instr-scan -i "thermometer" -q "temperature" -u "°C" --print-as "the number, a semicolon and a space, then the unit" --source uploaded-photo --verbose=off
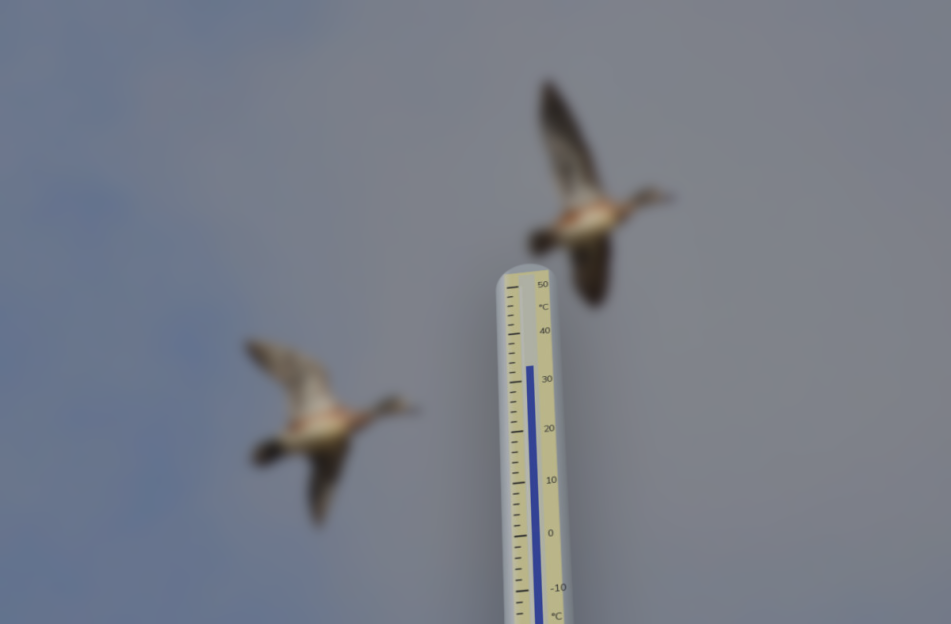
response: 33; °C
